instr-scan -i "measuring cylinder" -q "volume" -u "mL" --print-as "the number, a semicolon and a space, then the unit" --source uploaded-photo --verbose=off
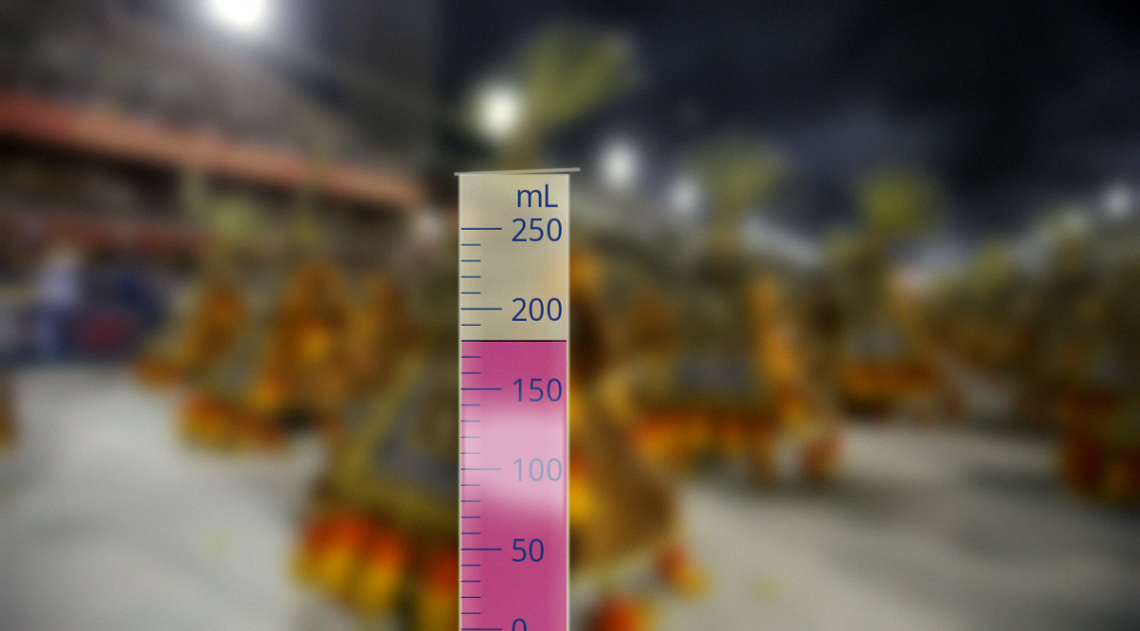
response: 180; mL
